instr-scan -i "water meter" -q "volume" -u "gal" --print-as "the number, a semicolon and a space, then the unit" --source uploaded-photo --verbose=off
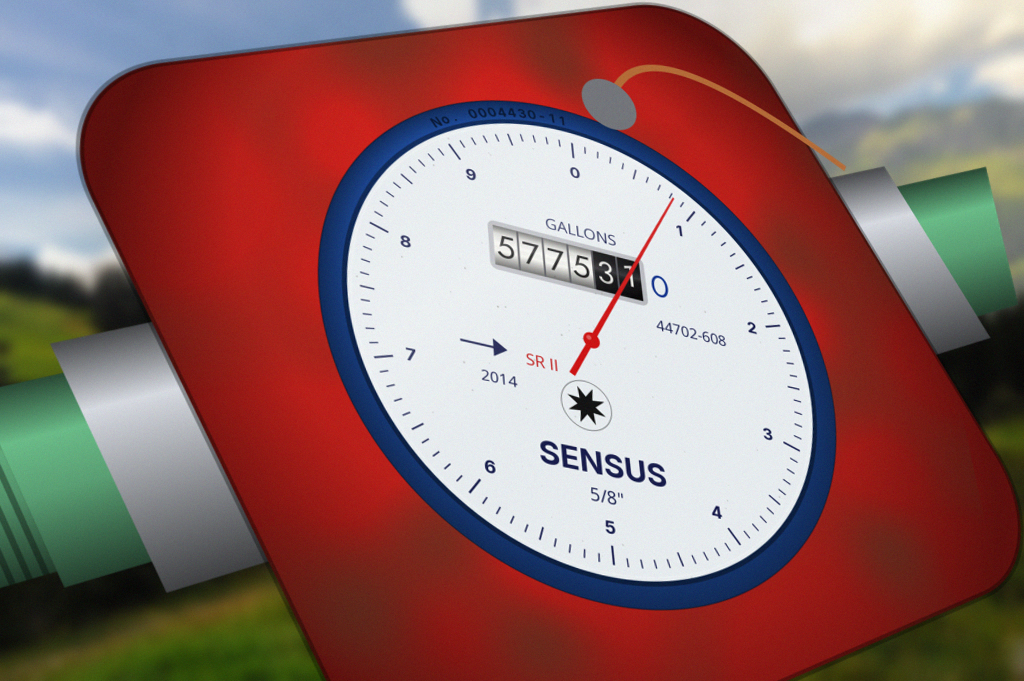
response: 5775310.8; gal
